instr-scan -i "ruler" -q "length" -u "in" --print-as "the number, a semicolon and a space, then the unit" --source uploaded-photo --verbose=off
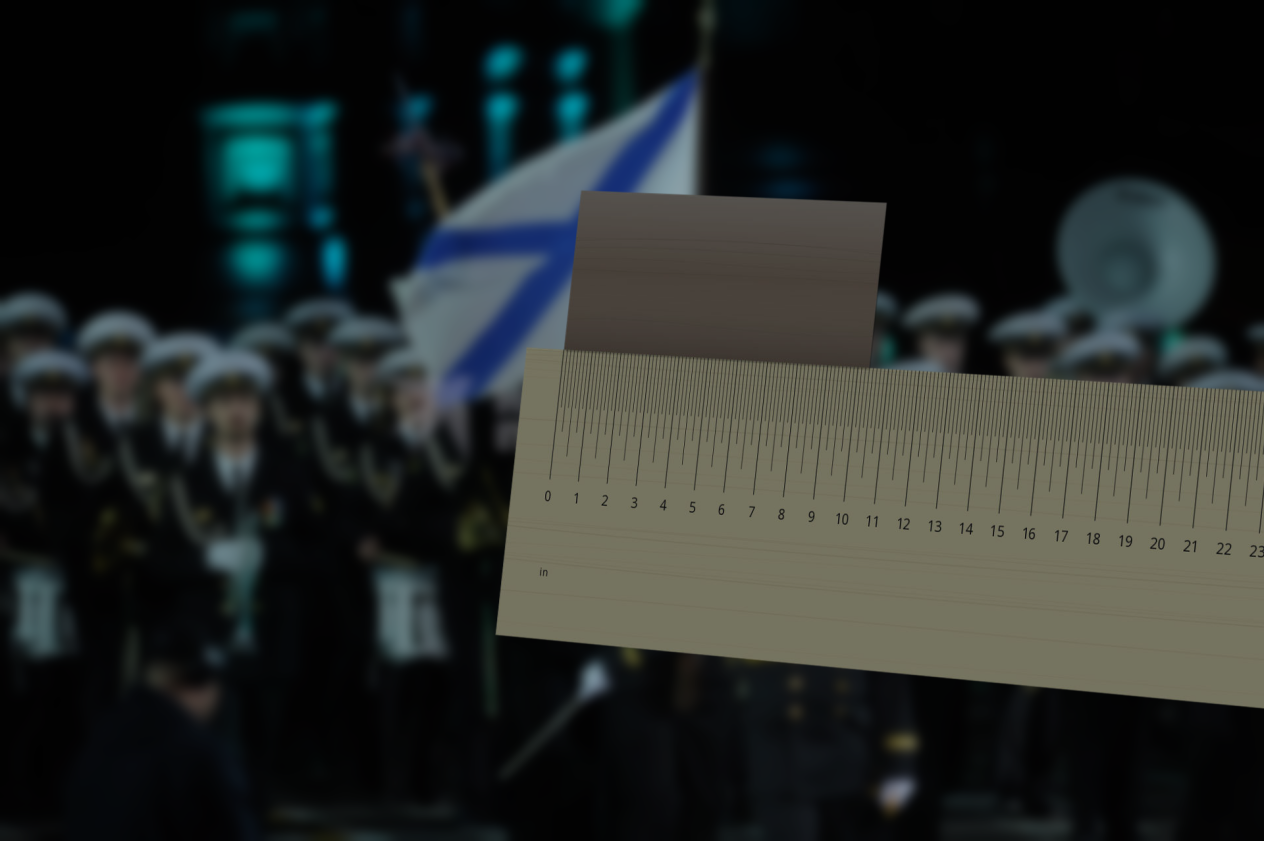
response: 10.375; in
